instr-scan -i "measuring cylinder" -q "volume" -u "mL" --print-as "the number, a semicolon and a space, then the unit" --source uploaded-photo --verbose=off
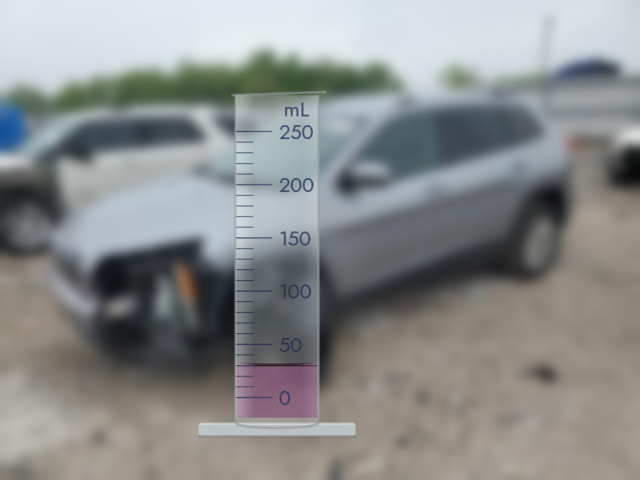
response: 30; mL
